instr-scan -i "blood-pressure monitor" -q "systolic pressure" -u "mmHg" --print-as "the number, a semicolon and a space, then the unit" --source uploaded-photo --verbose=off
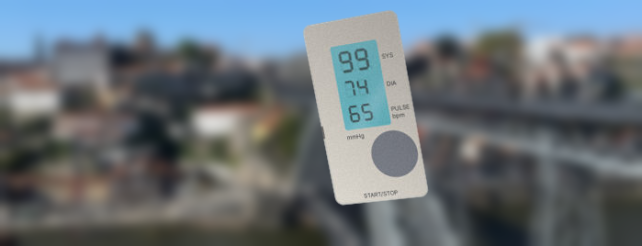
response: 99; mmHg
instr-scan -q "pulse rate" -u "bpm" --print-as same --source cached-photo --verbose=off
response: 65; bpm
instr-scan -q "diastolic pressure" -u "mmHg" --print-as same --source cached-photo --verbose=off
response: 74; mmHg
